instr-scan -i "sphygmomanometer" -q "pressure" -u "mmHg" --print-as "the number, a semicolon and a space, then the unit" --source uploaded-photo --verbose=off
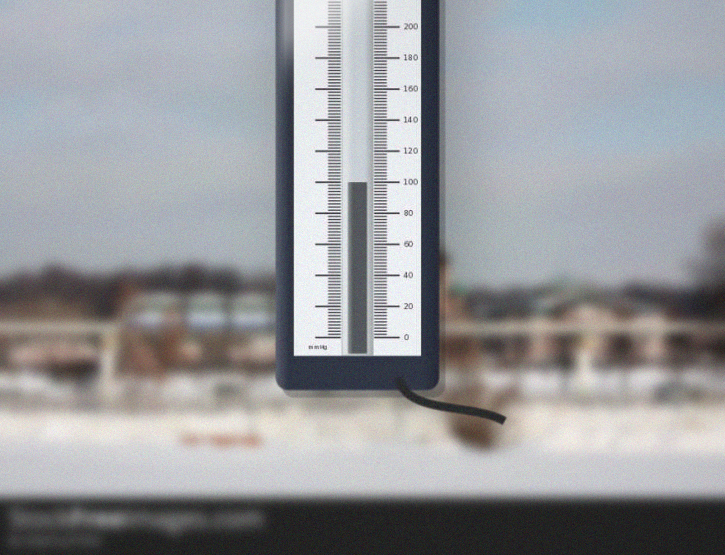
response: 100; mmHg
